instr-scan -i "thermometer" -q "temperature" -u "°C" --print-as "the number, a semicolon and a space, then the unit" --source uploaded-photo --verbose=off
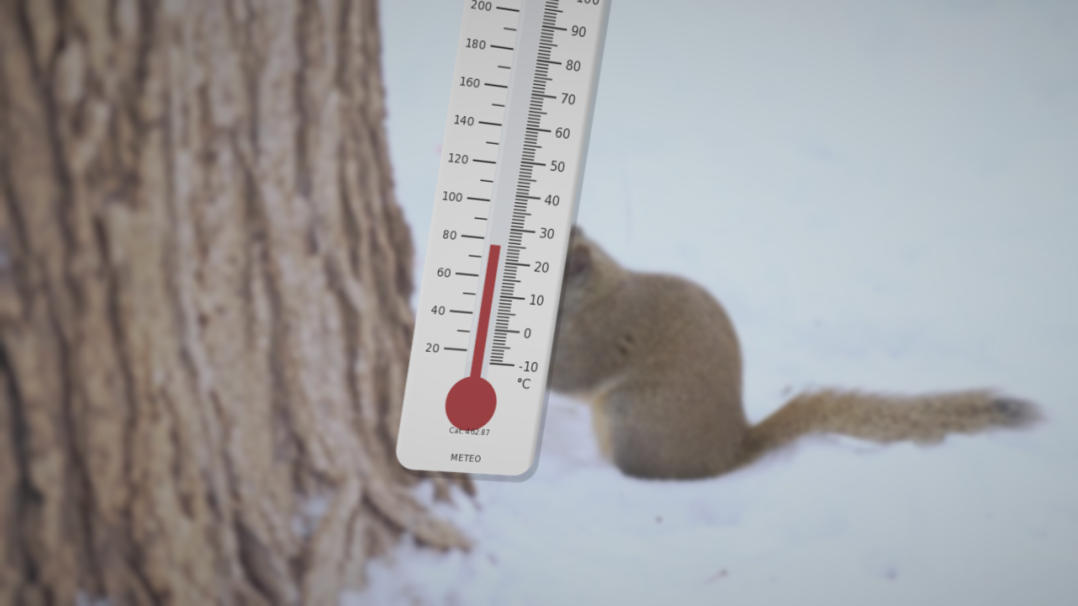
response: 25; °C
